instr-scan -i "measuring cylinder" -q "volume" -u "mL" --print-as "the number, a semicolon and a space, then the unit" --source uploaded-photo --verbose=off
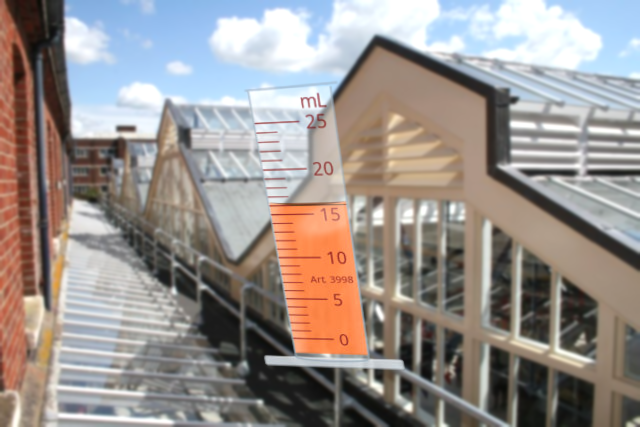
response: 16; mL
